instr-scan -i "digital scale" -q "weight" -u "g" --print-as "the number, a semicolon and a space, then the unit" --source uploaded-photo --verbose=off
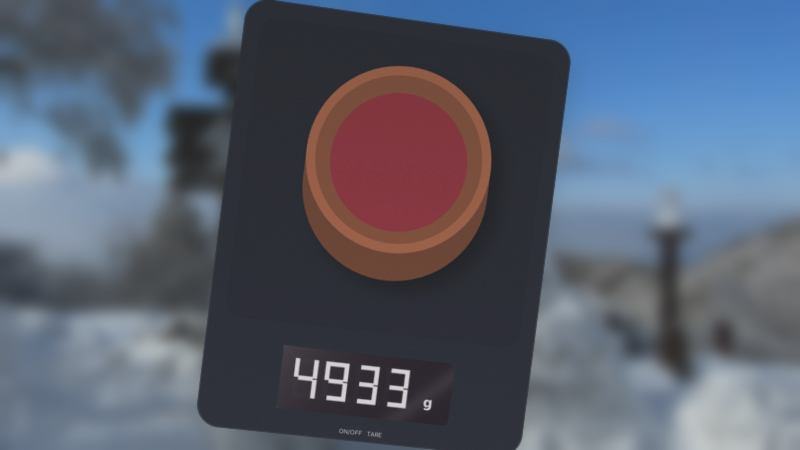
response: 4933; g
